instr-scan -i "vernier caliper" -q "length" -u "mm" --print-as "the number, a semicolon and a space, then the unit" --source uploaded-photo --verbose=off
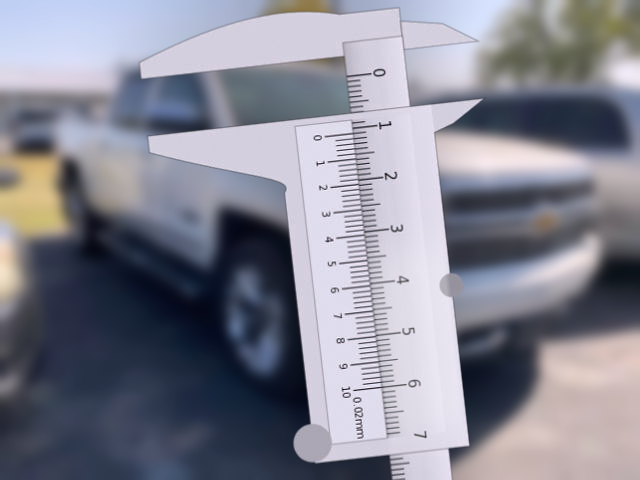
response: 11.0; mm
